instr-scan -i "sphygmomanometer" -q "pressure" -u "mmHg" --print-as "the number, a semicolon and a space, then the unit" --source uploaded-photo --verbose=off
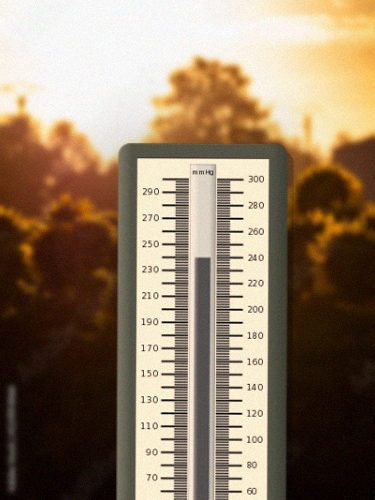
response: 240; mmHg
